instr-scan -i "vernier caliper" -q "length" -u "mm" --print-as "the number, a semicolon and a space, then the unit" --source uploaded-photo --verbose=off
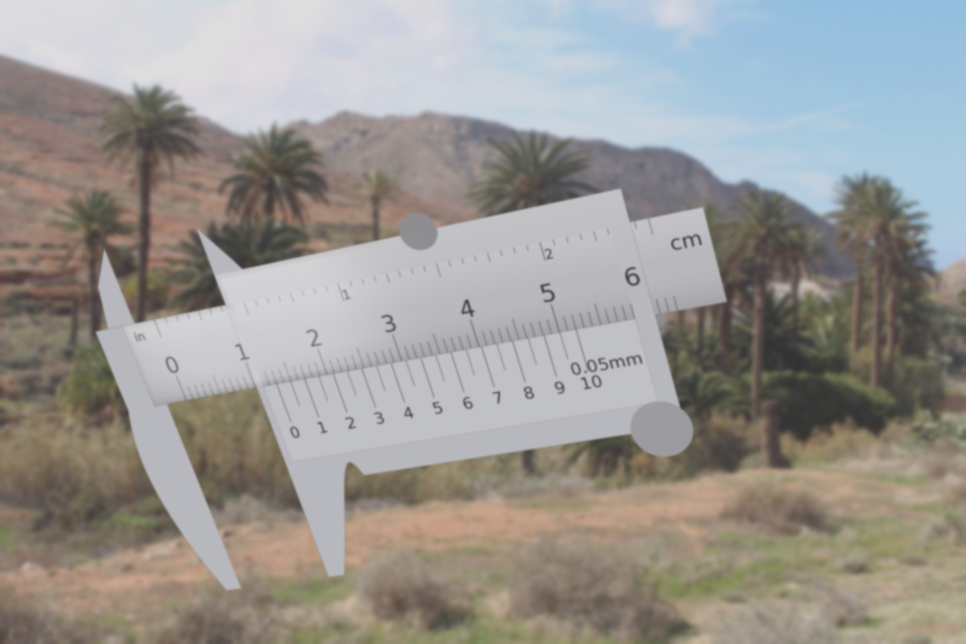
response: 13.0; mm
